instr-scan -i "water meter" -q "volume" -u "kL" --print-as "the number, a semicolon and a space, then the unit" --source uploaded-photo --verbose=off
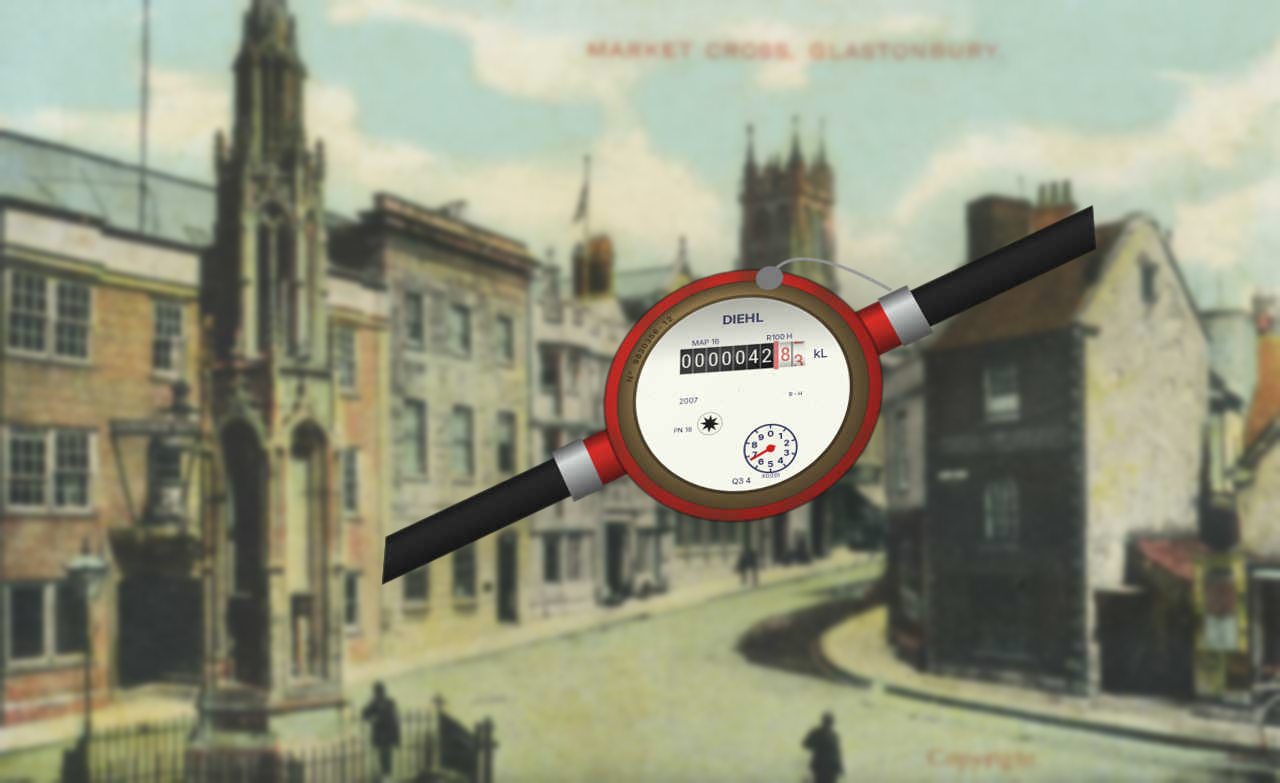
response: 42.826; kL
